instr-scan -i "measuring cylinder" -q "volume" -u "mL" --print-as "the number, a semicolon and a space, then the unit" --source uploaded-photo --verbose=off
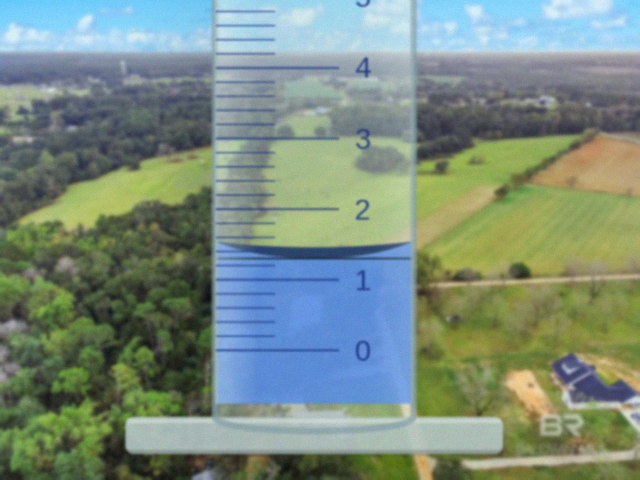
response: 1.3; mL
